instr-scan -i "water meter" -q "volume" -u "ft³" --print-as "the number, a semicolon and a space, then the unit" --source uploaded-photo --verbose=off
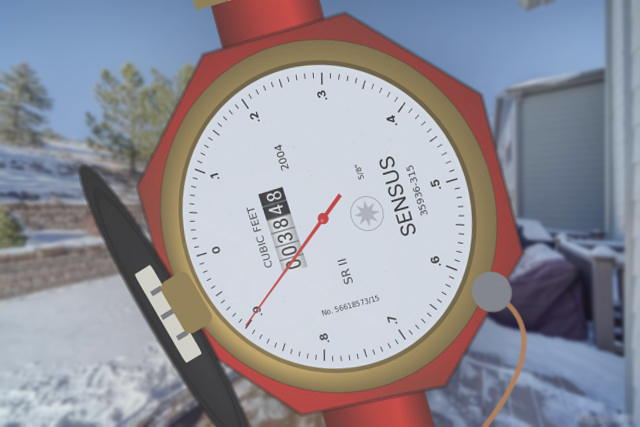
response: 3847.90; ft³
